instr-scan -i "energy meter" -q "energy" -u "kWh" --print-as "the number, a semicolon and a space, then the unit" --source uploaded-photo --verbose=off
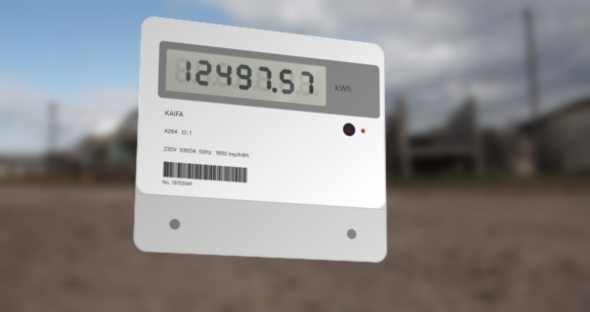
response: 12497.57; kWh
